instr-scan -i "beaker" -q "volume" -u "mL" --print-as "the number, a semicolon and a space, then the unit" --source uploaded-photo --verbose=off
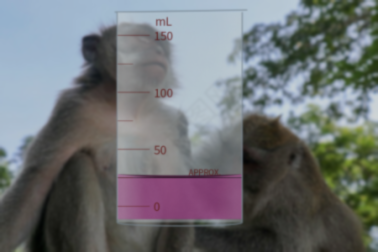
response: 25; mL
